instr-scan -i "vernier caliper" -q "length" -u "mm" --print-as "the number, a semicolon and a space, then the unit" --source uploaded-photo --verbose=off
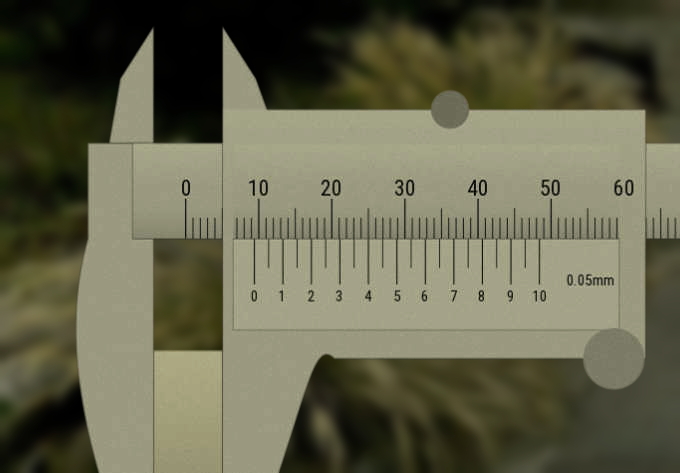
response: 9.4; mm
